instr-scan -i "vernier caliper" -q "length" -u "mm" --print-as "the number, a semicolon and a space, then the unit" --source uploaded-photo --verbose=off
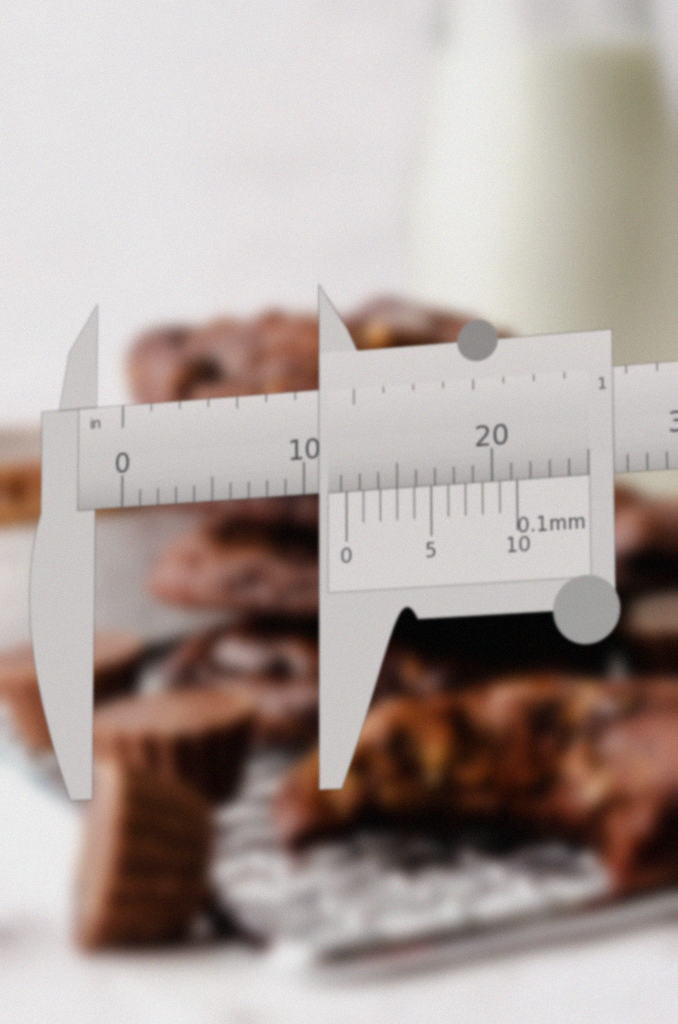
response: 12.3; mm
